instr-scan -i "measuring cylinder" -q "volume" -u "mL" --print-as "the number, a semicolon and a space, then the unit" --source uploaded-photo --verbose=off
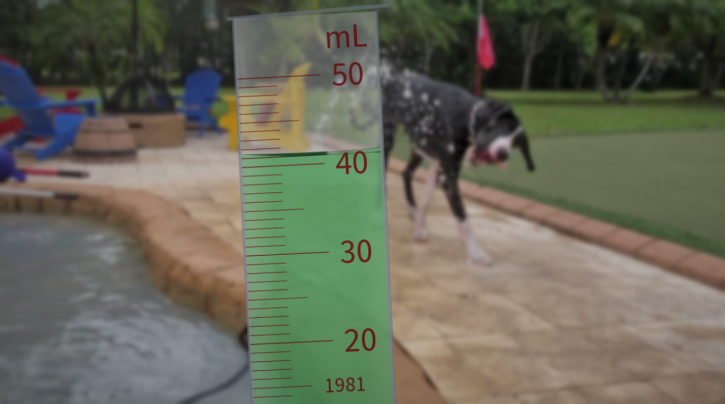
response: 41; mL
